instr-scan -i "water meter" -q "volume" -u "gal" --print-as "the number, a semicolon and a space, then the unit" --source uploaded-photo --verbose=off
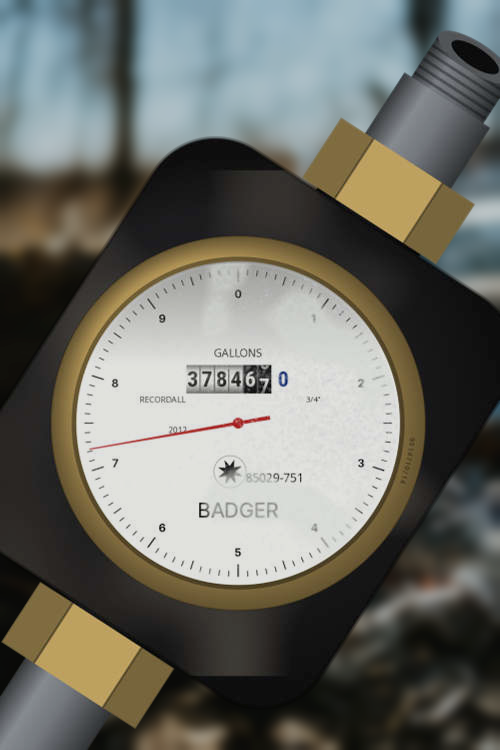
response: 3784667.2; gal
